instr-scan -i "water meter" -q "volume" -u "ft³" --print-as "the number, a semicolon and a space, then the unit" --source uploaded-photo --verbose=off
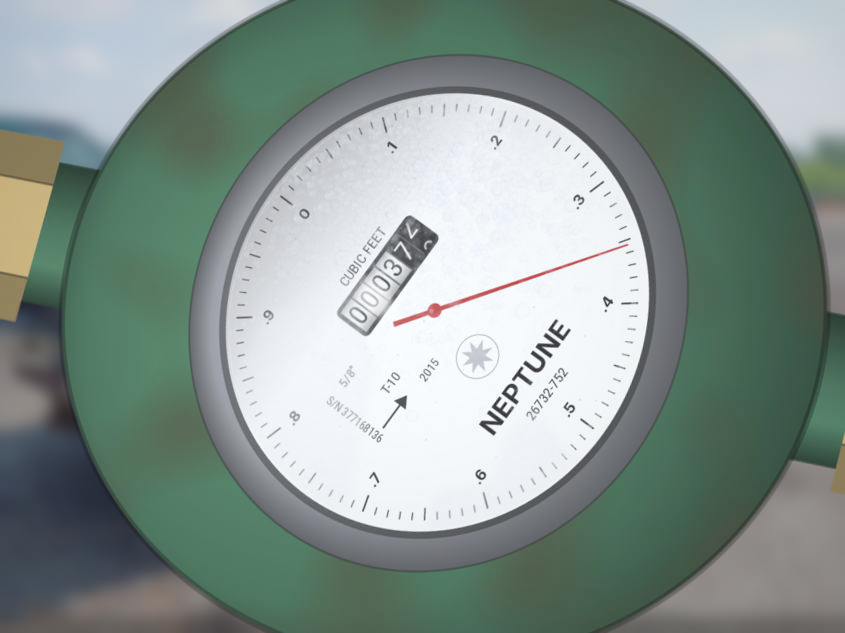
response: 372.35; ft³
